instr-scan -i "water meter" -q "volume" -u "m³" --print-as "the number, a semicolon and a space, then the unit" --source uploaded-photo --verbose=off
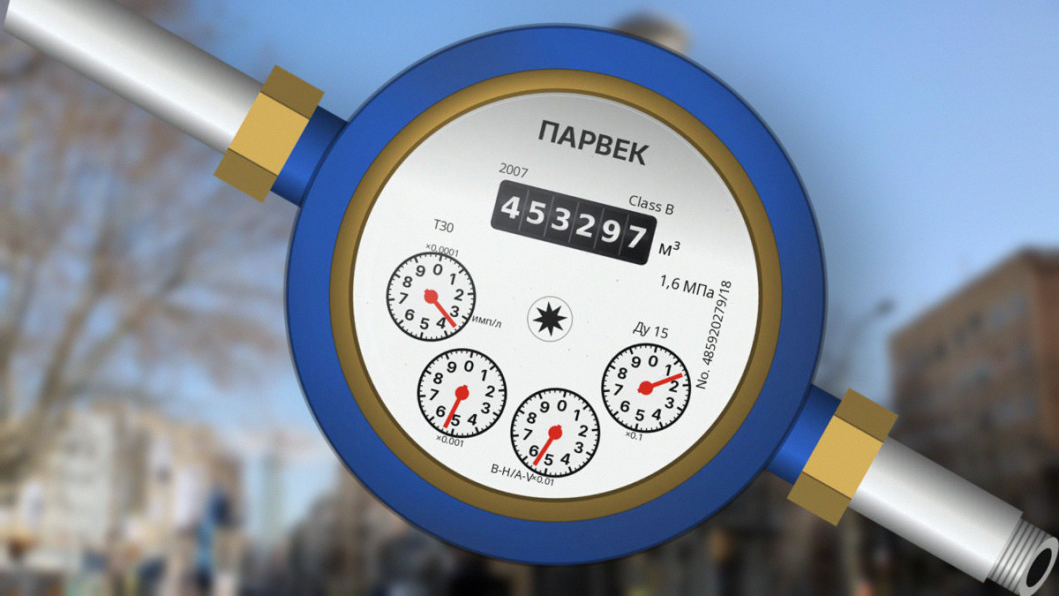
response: 453297.1553; m³
